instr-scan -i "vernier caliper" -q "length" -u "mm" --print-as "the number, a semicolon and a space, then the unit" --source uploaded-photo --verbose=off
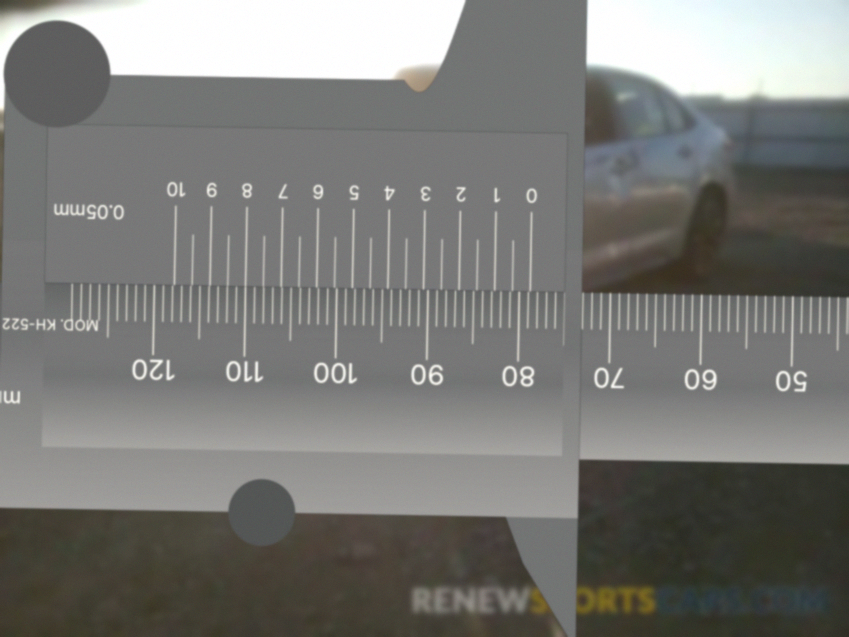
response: 78.8; mm
